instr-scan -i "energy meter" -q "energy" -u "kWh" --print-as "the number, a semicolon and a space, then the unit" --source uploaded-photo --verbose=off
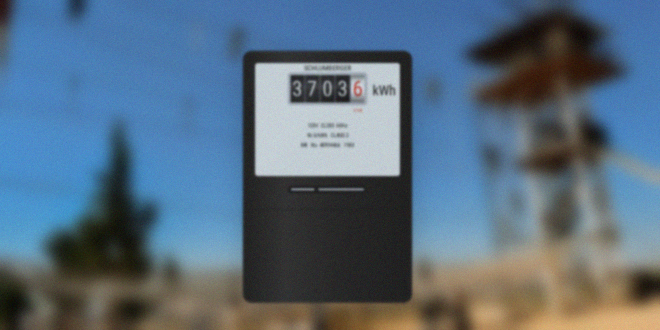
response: 3703.6; kWh
